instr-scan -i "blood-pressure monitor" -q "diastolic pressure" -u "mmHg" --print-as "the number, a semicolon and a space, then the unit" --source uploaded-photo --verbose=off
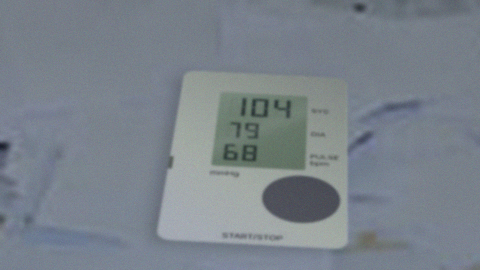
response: 79; mmHg
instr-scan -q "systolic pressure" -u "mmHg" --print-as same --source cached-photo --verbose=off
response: 104; mmHg
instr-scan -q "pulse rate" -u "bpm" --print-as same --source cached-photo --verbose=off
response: 68; bpm
